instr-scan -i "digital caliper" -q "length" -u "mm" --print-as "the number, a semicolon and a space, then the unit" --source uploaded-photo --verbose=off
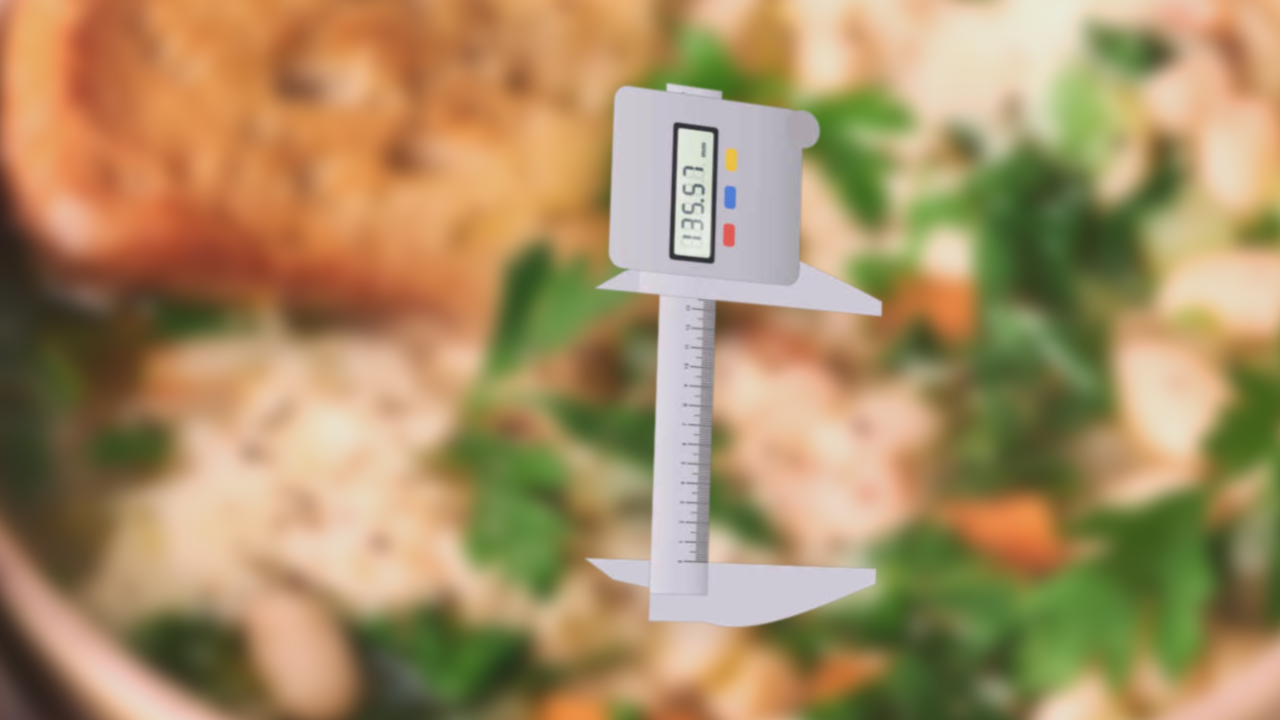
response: 135.57; mm
